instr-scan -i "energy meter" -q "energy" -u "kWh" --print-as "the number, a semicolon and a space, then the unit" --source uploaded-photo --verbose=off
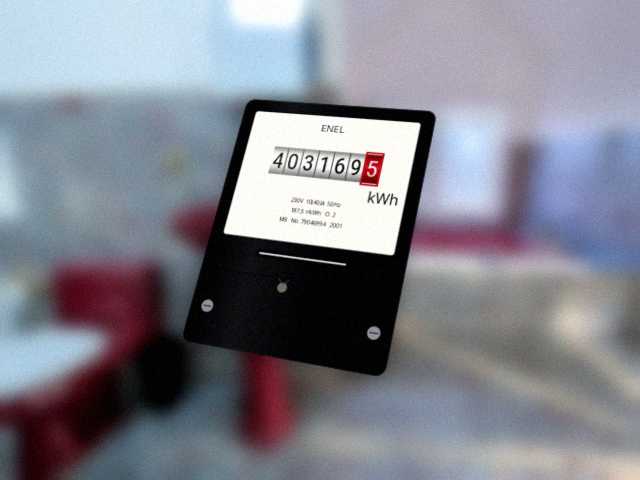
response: 403169.5; kWh
